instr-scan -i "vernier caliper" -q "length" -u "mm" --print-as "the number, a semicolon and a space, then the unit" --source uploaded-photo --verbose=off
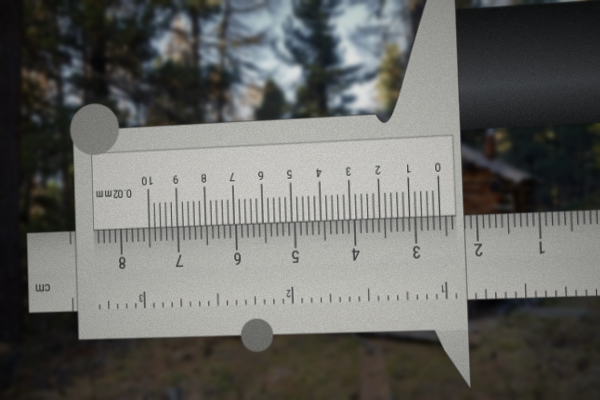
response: 26.0; mm
